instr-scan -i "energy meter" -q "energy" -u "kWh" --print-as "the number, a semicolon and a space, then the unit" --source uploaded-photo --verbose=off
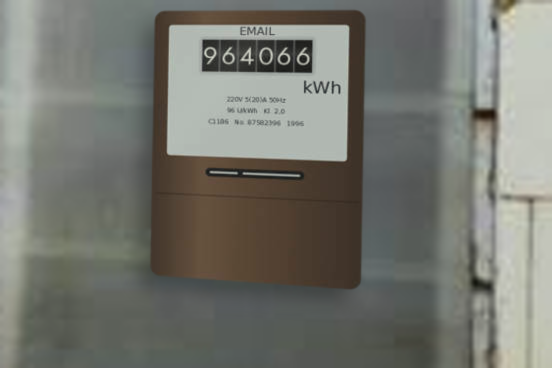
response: 964066; kWh
